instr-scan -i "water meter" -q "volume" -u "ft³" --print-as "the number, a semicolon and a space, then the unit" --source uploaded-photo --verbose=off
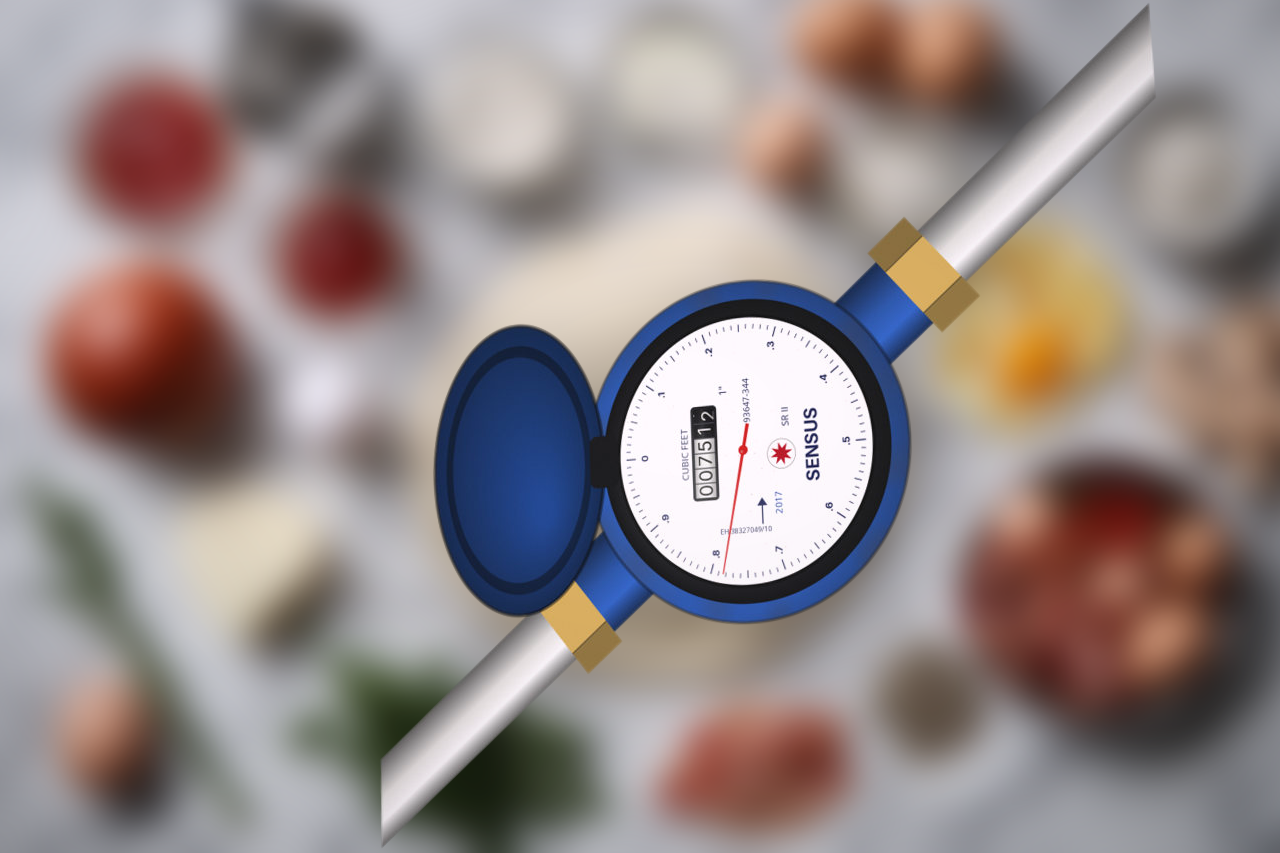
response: 7511.78; ft³
